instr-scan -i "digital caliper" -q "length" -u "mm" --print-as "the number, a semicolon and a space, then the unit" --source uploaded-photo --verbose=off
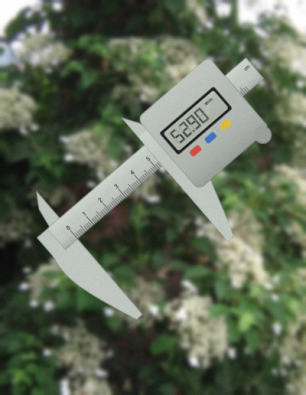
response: 52.90; mm
